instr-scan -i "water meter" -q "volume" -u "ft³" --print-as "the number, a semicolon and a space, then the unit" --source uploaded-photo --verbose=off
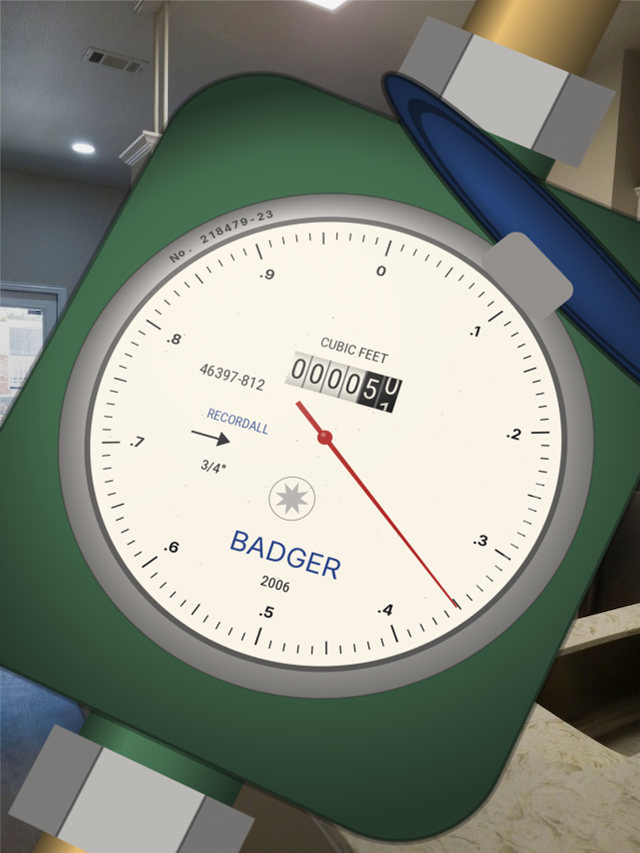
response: 50.35; ft³
